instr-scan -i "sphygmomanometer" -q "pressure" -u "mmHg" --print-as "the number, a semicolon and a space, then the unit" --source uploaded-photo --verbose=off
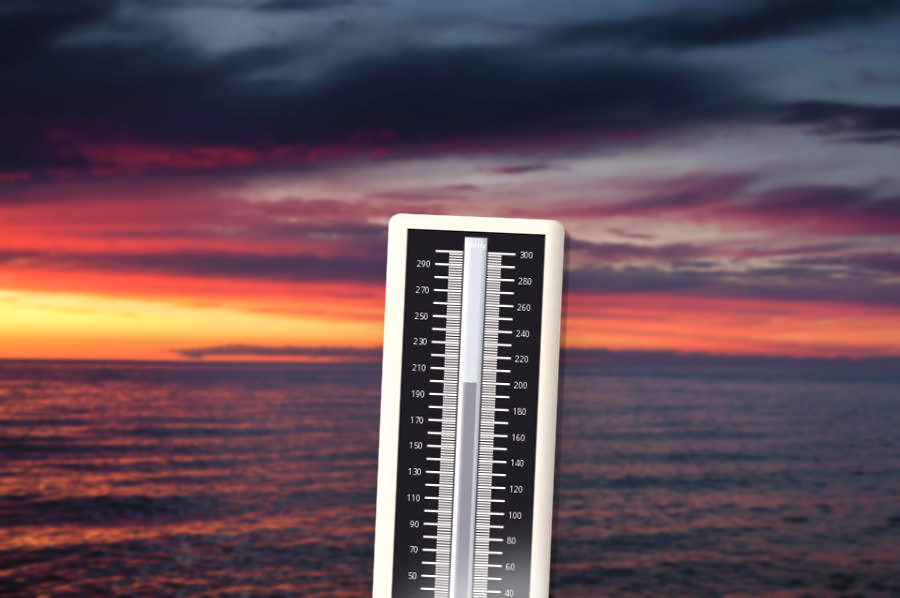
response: 200; mmHg
